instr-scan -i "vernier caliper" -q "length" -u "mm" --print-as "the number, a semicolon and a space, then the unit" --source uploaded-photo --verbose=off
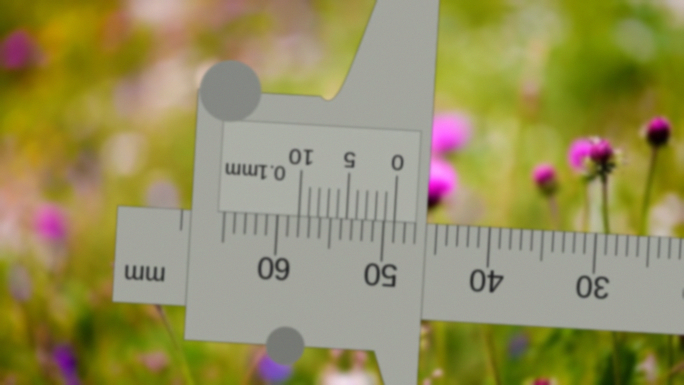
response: 49.0; mm
